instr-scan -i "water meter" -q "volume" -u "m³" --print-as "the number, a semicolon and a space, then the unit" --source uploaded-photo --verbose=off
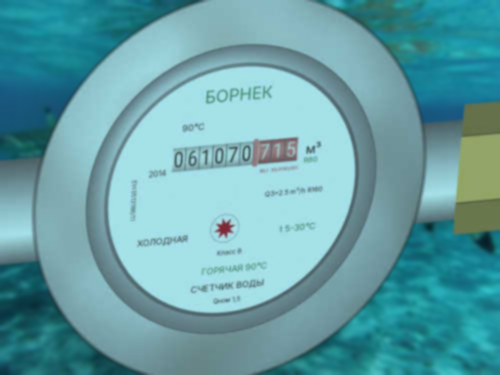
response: 61070.715; m³
